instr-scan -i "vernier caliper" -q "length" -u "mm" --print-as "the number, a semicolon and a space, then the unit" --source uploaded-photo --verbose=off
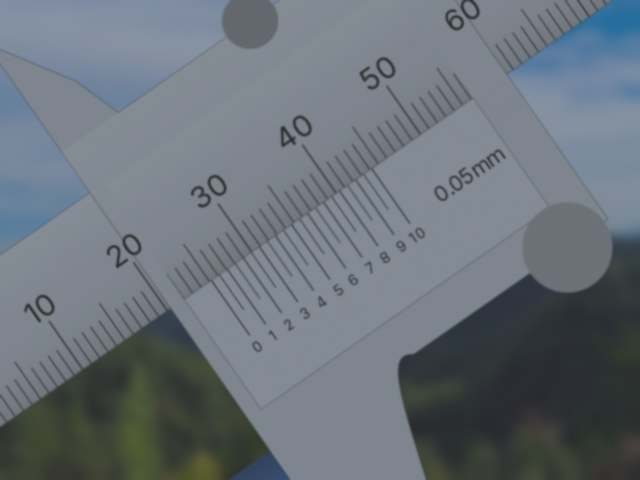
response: 25.2; mm
